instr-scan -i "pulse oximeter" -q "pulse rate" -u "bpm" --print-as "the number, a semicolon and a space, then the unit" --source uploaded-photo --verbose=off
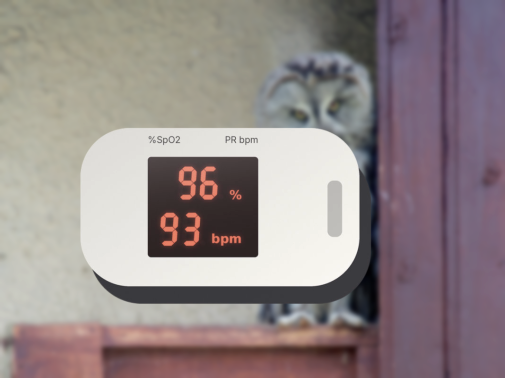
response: 93; bpm
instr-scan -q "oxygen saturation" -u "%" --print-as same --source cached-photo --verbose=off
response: 96; %
